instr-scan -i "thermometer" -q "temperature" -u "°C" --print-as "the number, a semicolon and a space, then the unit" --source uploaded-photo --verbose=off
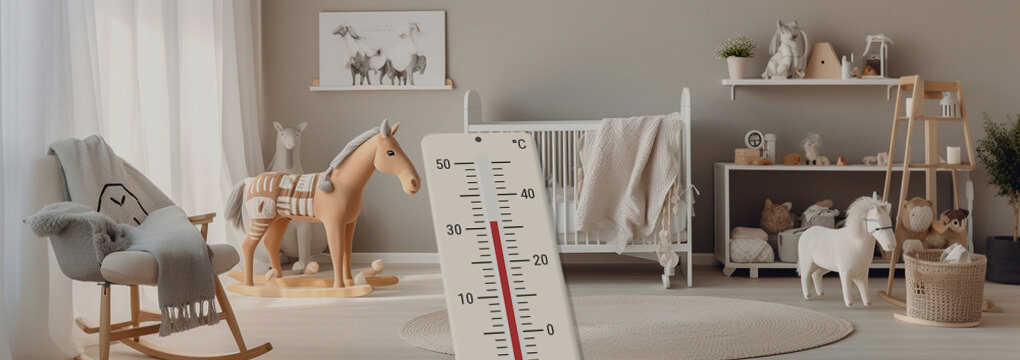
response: 32; °C
